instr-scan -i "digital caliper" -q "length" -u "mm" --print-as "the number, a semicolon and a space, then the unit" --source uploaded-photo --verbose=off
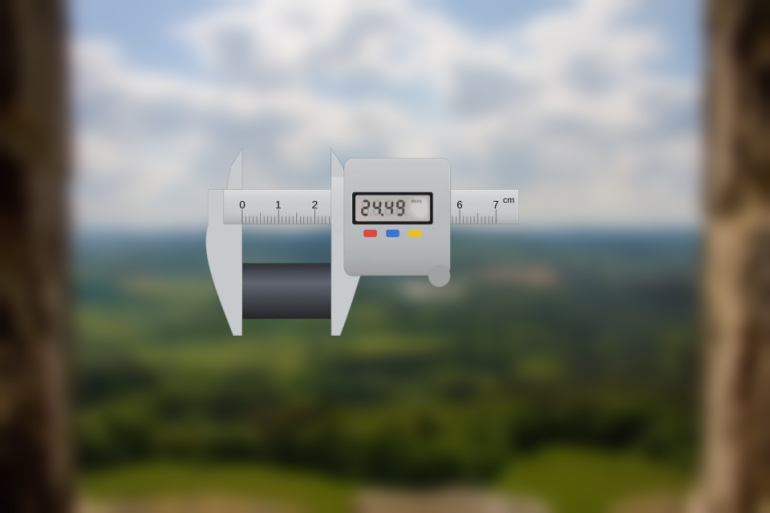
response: 24.49; mm
